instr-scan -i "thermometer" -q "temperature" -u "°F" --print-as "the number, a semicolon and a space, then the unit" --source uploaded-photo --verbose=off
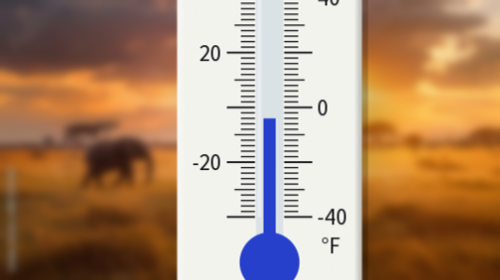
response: -4; °F
